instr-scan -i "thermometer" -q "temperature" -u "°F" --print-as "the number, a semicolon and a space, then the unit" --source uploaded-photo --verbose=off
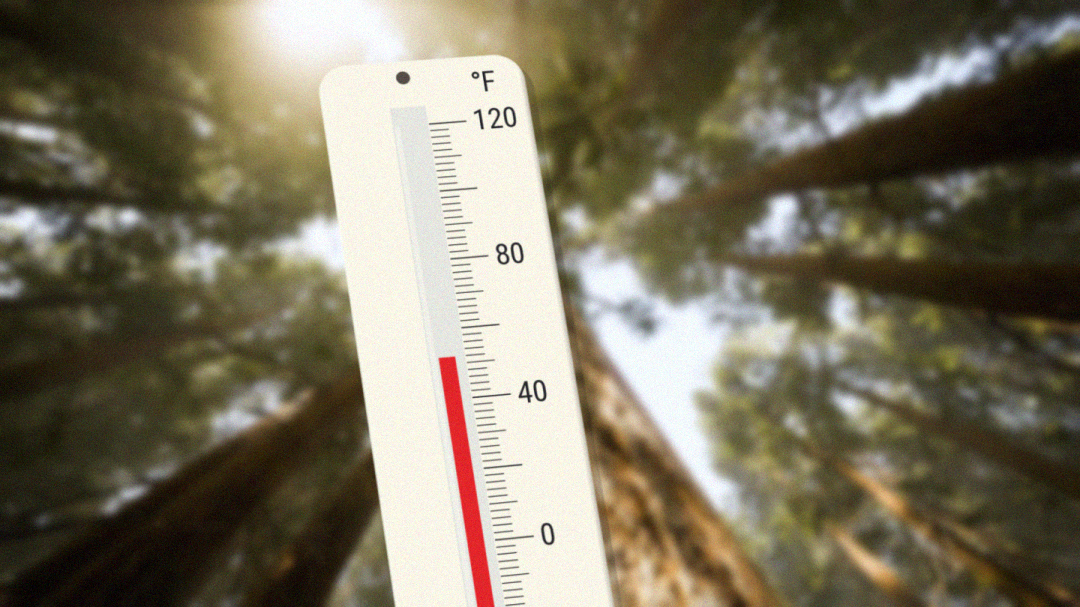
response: 52; °F
